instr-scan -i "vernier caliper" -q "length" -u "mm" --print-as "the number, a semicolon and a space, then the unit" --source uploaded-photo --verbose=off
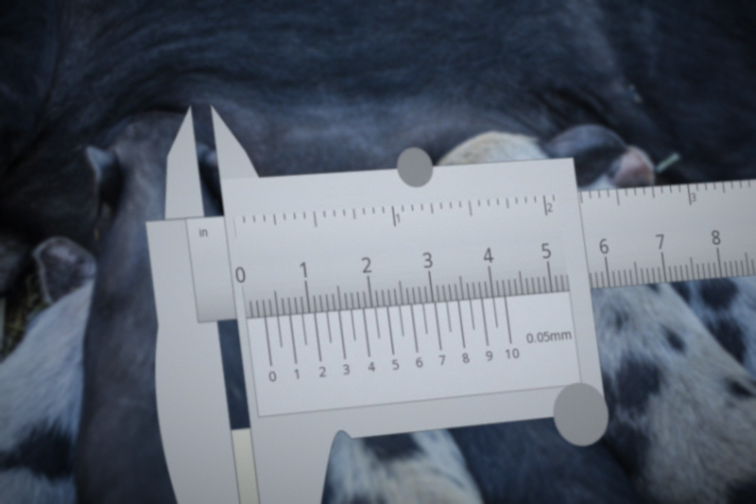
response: 3.0; mm
